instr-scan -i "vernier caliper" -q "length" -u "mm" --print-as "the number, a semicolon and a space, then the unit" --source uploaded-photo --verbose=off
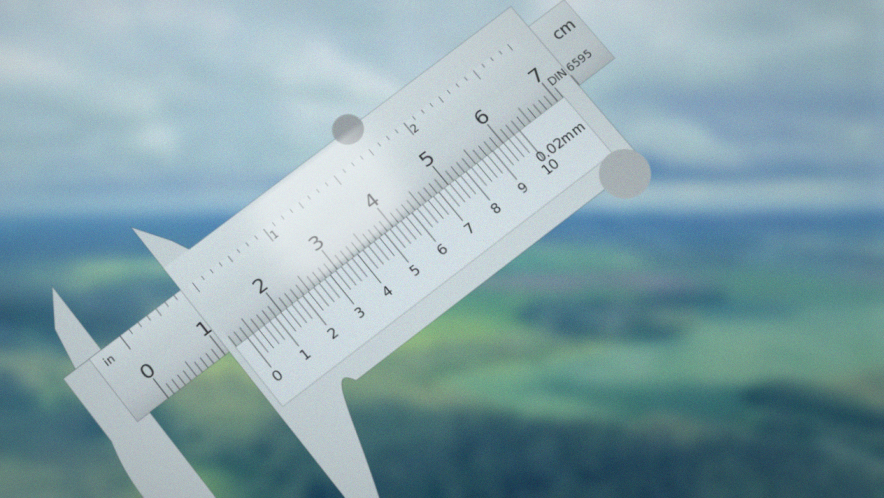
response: 14.0; mm
